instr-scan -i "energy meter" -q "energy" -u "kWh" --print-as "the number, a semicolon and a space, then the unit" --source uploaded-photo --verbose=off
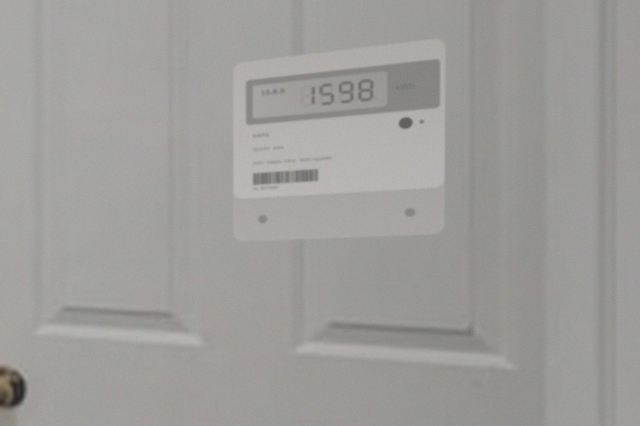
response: 1598; kWh
